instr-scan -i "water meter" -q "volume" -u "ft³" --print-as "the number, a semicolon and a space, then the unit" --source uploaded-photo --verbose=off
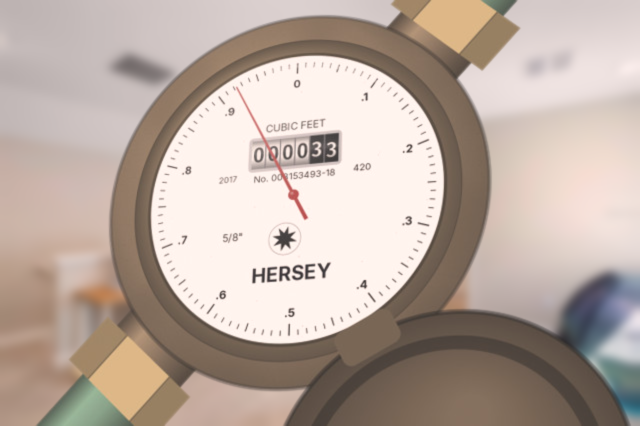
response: 32.92; ft³
